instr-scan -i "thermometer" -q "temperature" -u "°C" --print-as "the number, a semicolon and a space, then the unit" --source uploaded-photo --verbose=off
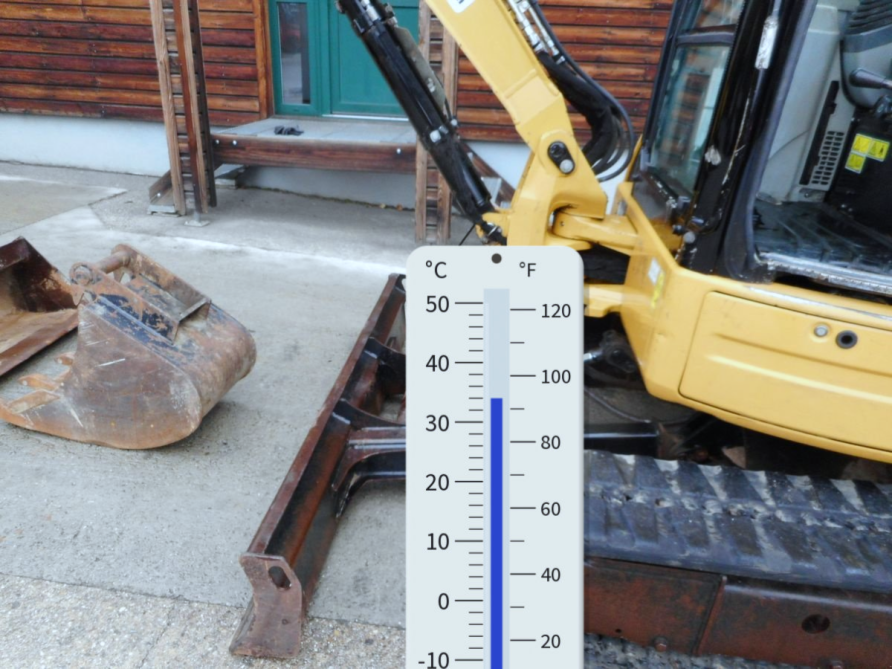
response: 34; °C
